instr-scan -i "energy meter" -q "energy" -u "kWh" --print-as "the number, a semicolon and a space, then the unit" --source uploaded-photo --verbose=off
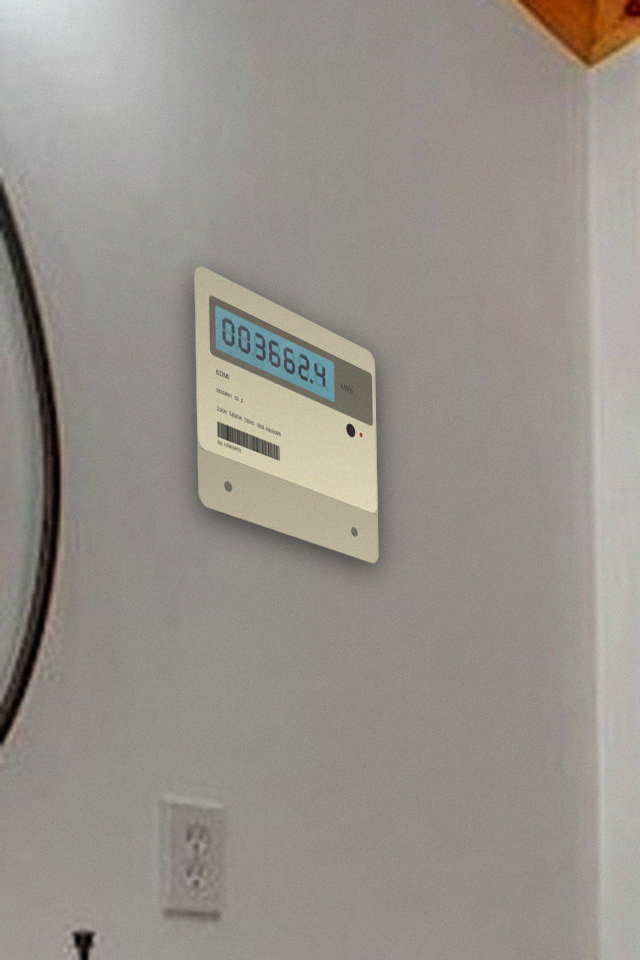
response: 3662.4; kWh
